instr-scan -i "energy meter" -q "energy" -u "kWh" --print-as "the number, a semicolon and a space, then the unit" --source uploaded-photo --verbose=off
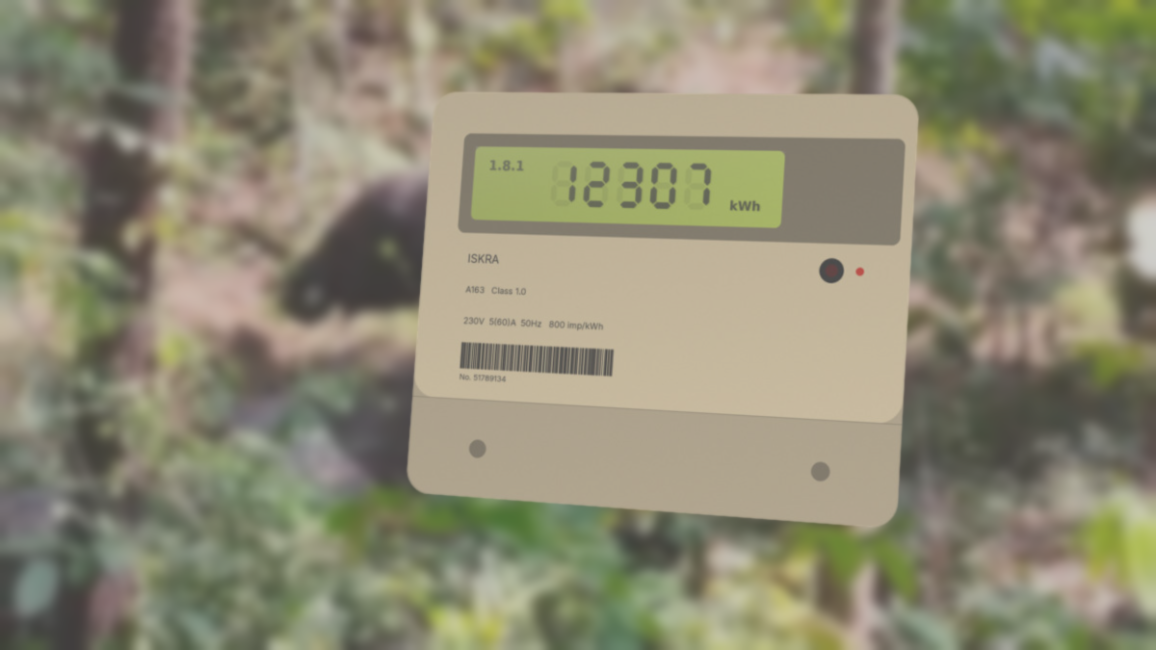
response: 12307; kWh
